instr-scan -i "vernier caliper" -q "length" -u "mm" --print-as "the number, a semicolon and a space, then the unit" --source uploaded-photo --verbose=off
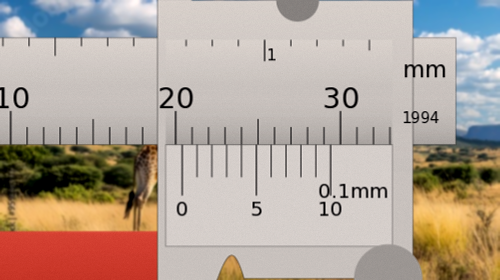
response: 20.4; mm
